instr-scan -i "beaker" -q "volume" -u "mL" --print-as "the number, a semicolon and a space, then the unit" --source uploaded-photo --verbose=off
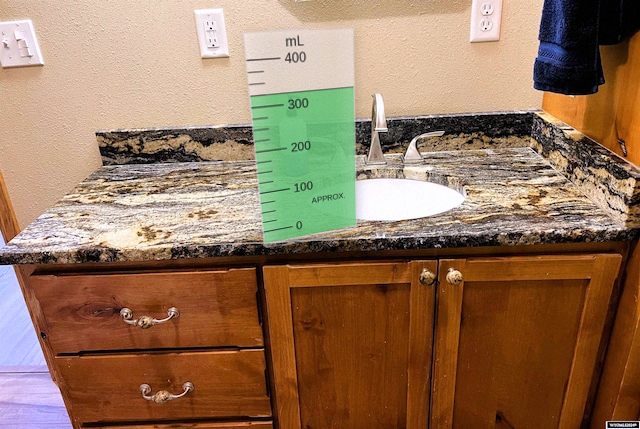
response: 325; mL
